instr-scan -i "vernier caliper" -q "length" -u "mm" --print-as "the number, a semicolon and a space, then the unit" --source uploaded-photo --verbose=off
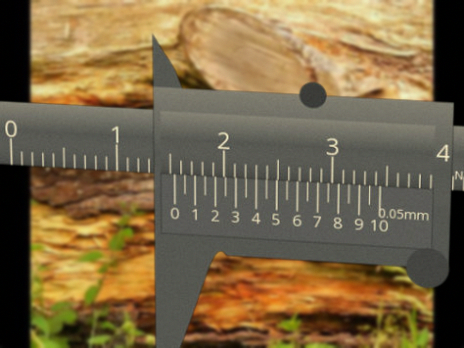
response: 15.4; mm
